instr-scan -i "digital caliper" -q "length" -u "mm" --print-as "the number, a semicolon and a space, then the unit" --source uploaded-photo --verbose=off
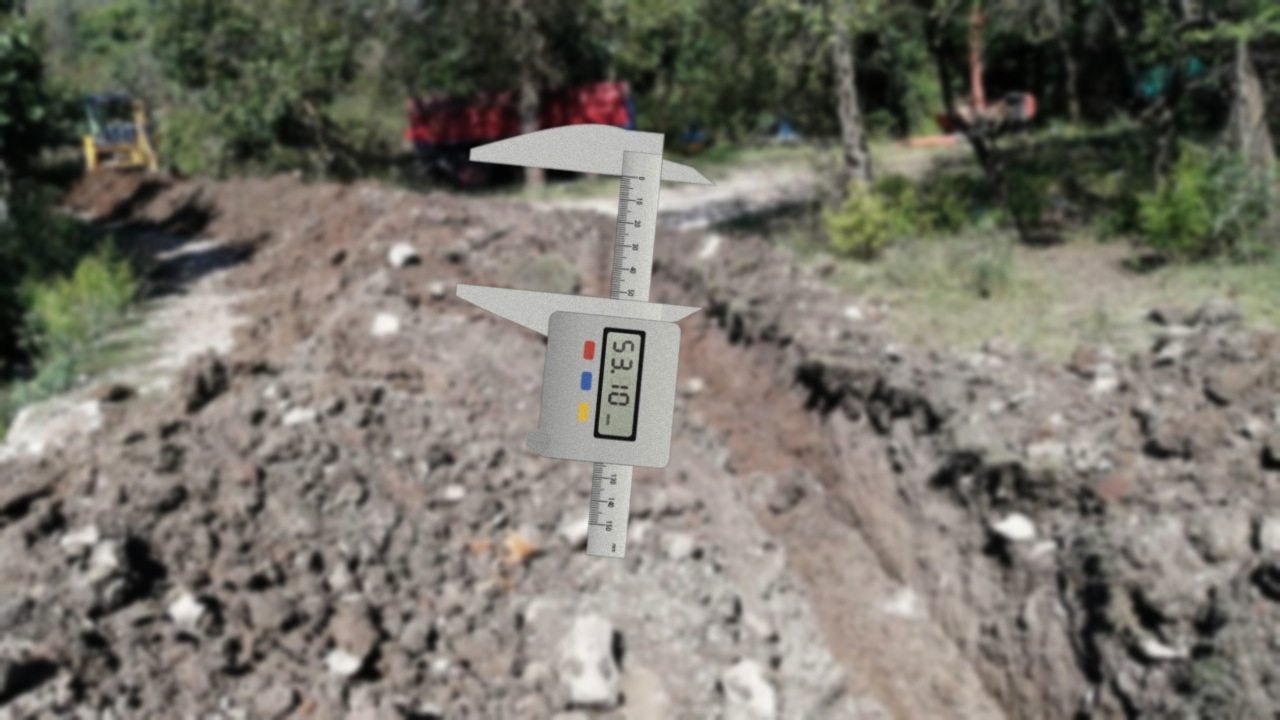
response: 53.10; mm
